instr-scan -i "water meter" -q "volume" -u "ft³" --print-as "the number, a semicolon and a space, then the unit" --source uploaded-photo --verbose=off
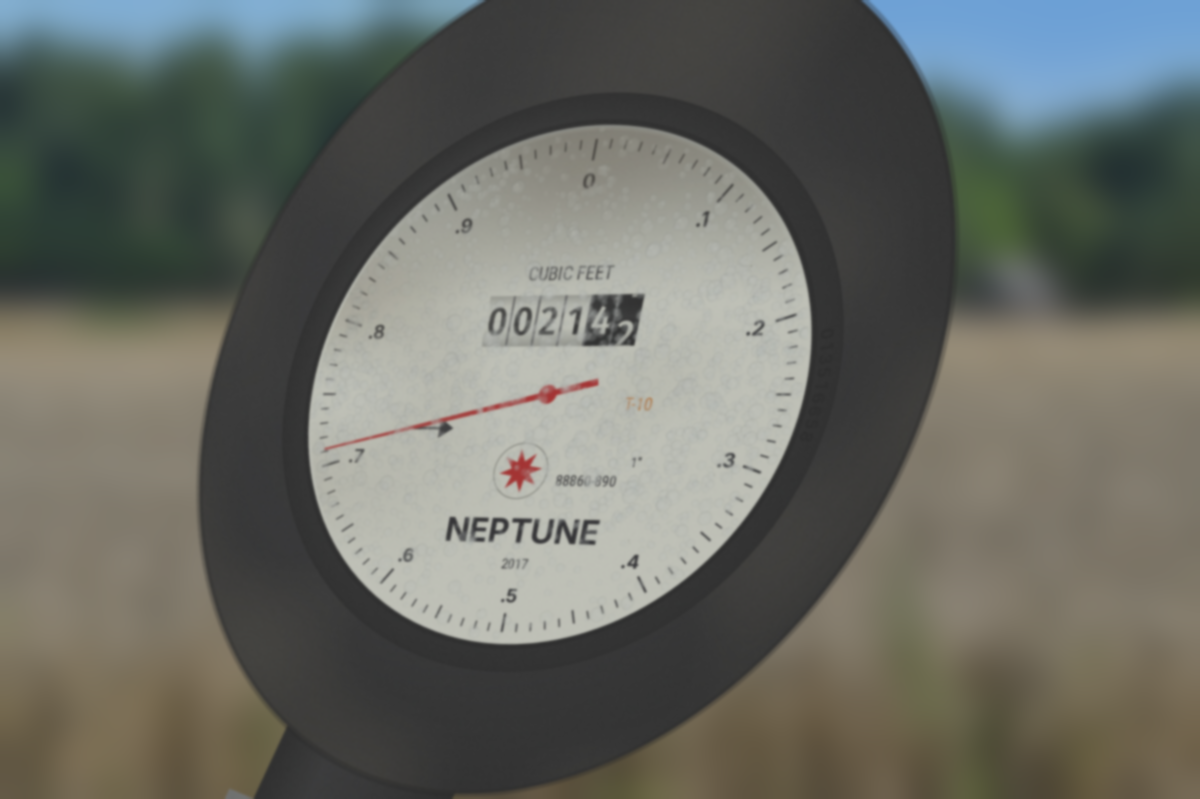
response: 2141.71; ft³
